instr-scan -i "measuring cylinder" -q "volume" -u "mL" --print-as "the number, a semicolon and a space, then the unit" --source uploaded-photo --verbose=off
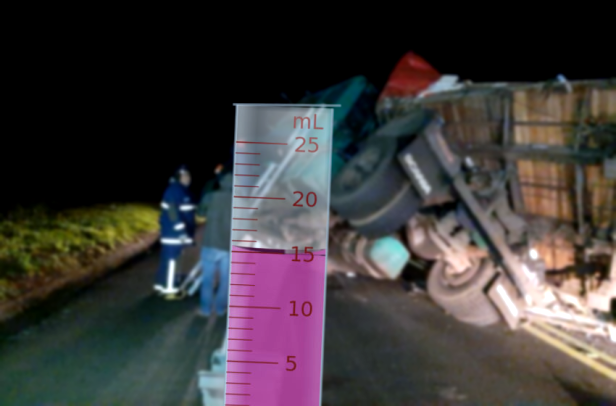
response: 15; mL
